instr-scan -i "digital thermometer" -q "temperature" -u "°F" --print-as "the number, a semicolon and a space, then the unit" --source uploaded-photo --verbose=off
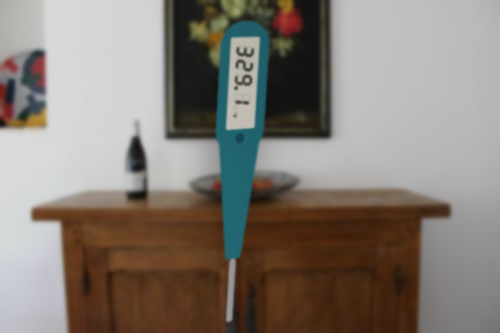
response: 329.1; °F
